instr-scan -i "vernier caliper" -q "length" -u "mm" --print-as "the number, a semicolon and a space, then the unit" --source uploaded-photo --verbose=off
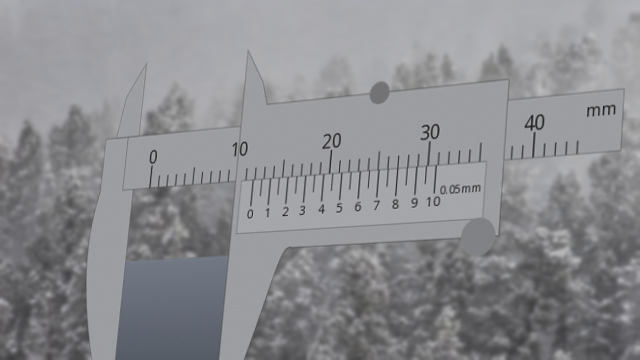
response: 11.8; mm
